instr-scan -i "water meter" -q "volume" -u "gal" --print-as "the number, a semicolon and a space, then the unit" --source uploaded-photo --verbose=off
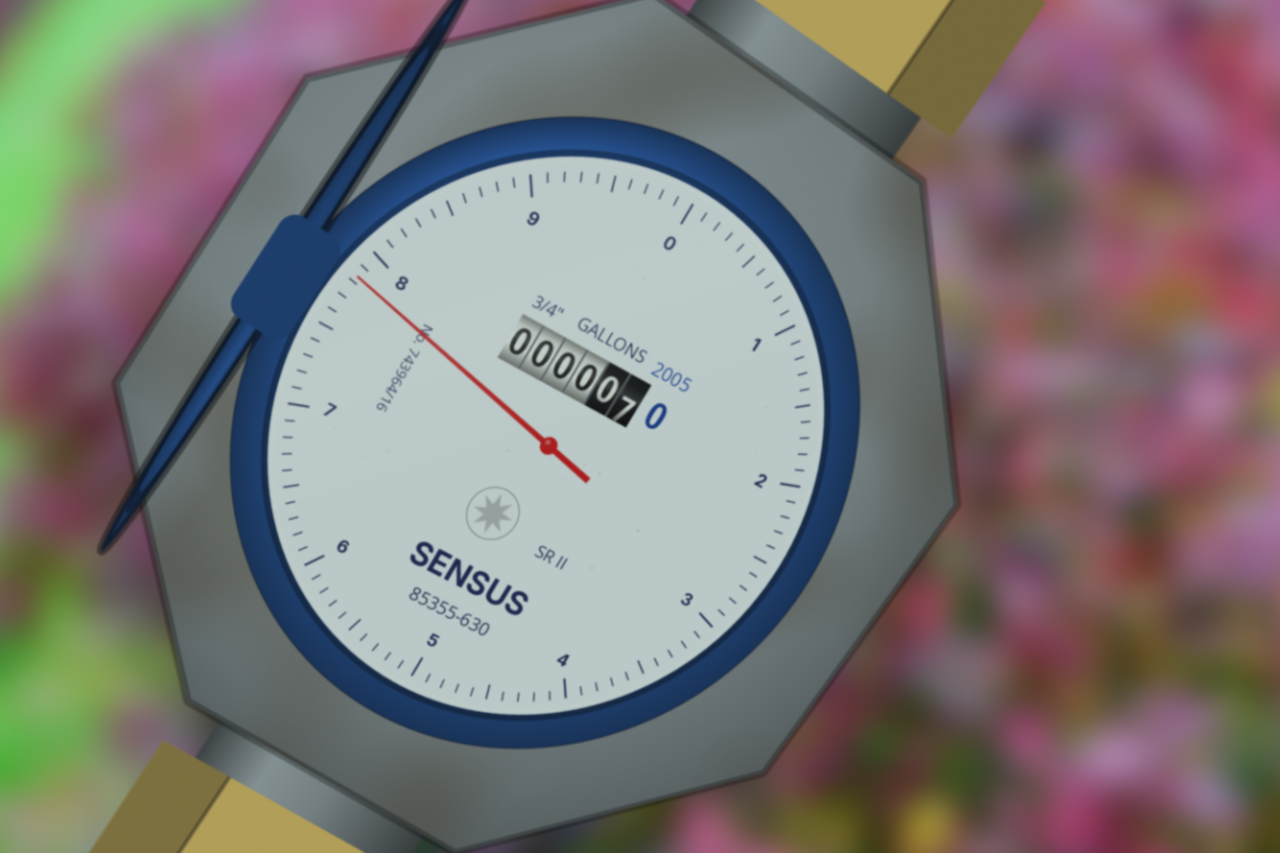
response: 67.8; gal
